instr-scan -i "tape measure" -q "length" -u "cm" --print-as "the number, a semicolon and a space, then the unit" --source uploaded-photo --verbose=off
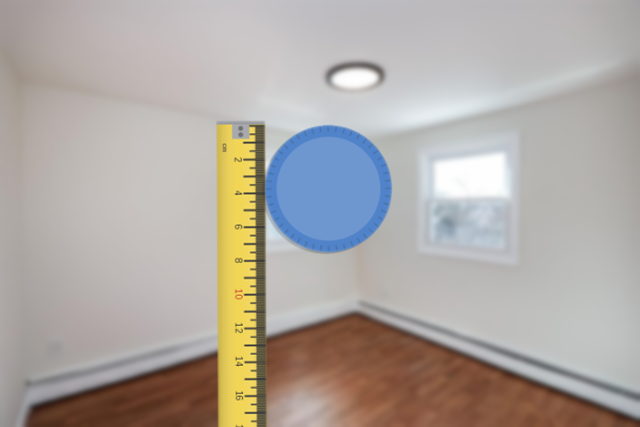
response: 7.5; cm
